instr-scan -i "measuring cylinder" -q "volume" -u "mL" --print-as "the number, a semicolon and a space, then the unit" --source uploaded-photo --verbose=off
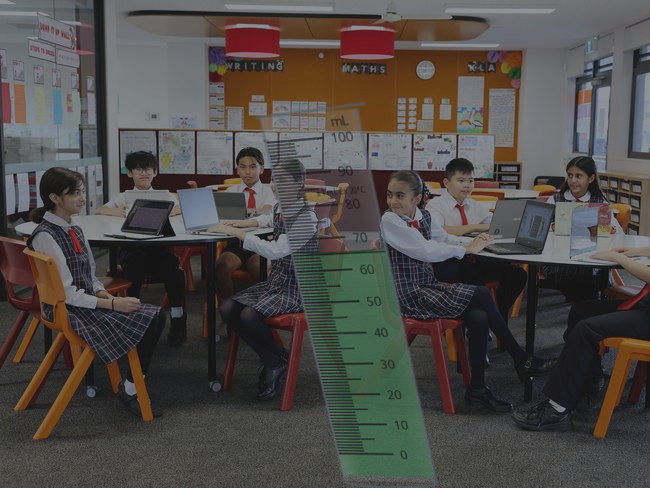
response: 65; mL
